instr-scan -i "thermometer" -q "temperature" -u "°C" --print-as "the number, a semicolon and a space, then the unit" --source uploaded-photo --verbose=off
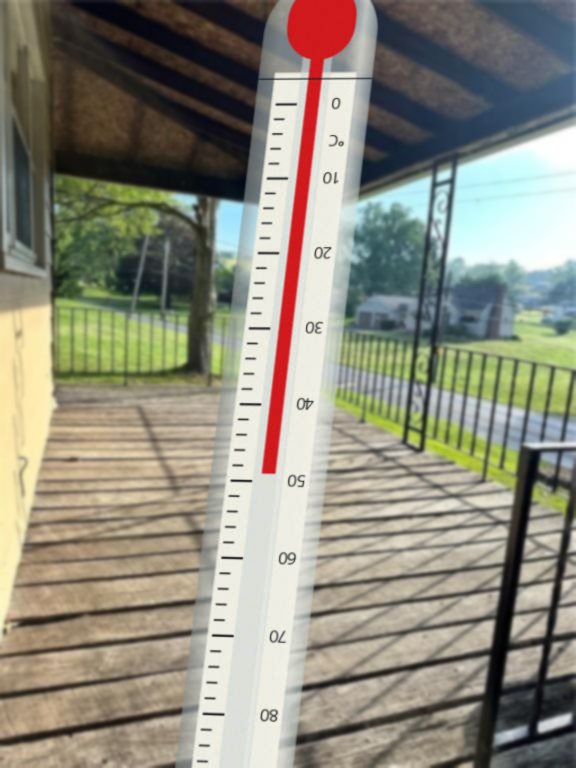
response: 49; °C
